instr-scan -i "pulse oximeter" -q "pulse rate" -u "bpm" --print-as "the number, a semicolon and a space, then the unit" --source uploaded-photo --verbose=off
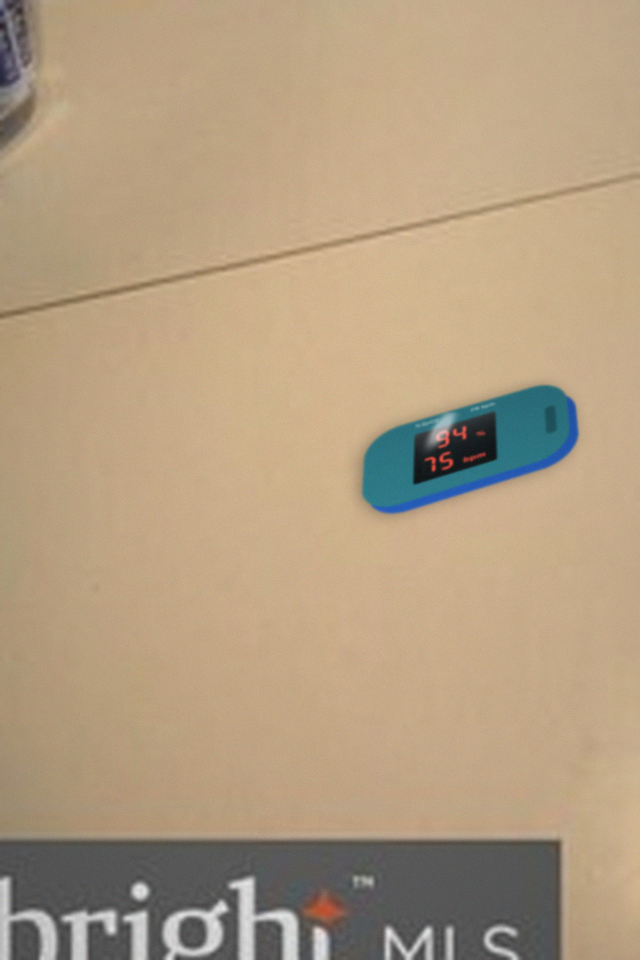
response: 75; bpm
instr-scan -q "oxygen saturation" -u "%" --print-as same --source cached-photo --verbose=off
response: 94; %
